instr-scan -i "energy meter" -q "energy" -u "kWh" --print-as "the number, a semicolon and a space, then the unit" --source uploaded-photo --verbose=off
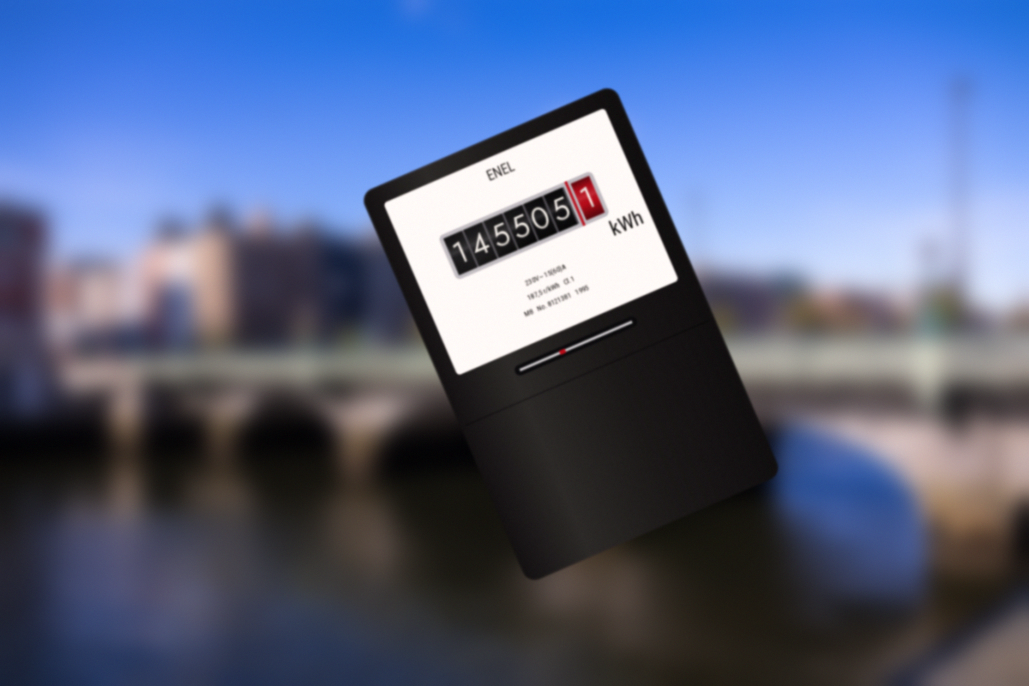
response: 145505.1; kWh
